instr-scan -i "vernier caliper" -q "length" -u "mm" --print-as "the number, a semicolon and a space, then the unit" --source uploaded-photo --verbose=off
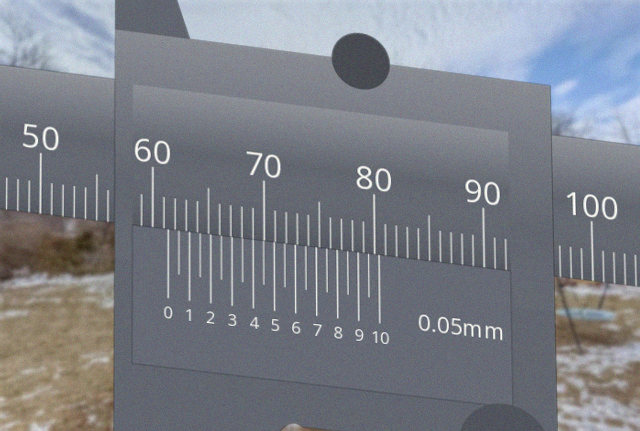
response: 61.4; mm
